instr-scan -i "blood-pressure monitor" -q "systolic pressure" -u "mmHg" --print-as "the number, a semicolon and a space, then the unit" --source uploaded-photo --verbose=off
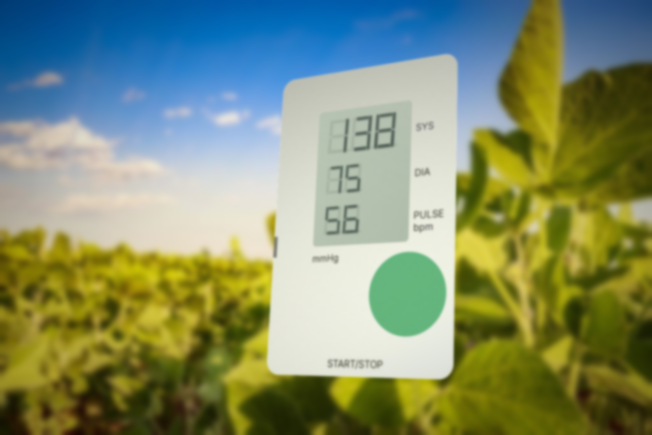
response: 138; mmHg
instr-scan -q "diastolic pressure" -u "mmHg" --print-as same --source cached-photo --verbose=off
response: 75; mmHg
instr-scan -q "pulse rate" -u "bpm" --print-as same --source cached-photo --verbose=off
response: 56; bpm
